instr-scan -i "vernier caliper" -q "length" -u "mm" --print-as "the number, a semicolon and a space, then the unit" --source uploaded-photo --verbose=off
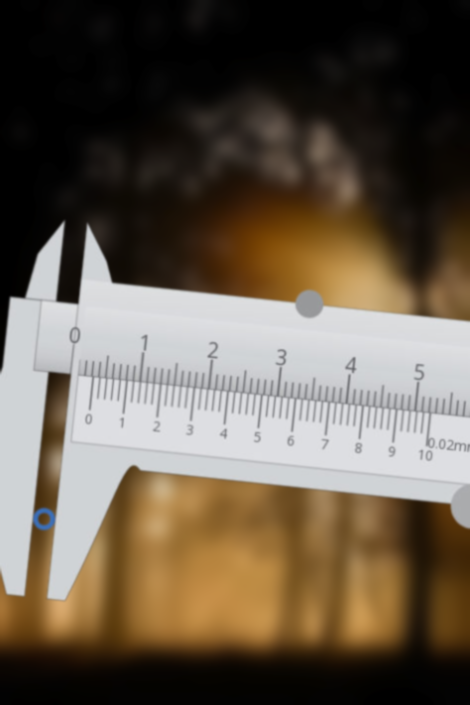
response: 3.2; mm
